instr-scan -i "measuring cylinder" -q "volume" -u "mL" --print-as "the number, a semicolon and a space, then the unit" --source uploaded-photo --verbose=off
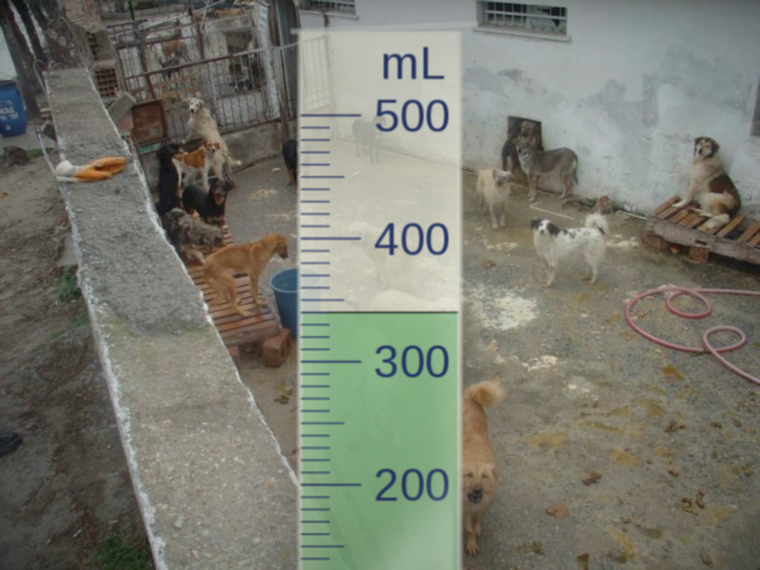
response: 340; mL
